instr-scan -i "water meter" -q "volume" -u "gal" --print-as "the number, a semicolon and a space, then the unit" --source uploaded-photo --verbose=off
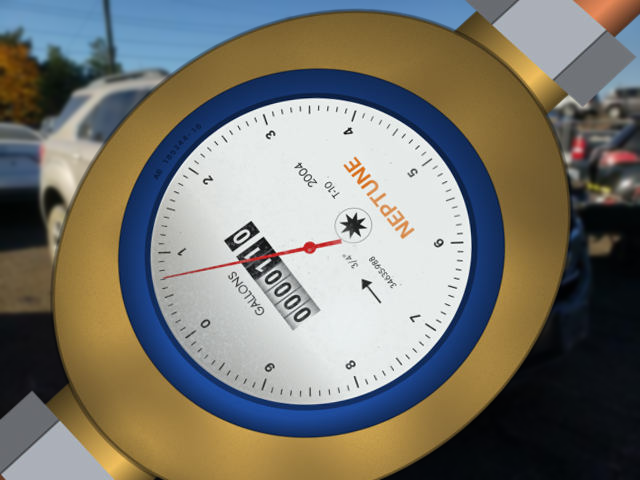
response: 110.7; gal
